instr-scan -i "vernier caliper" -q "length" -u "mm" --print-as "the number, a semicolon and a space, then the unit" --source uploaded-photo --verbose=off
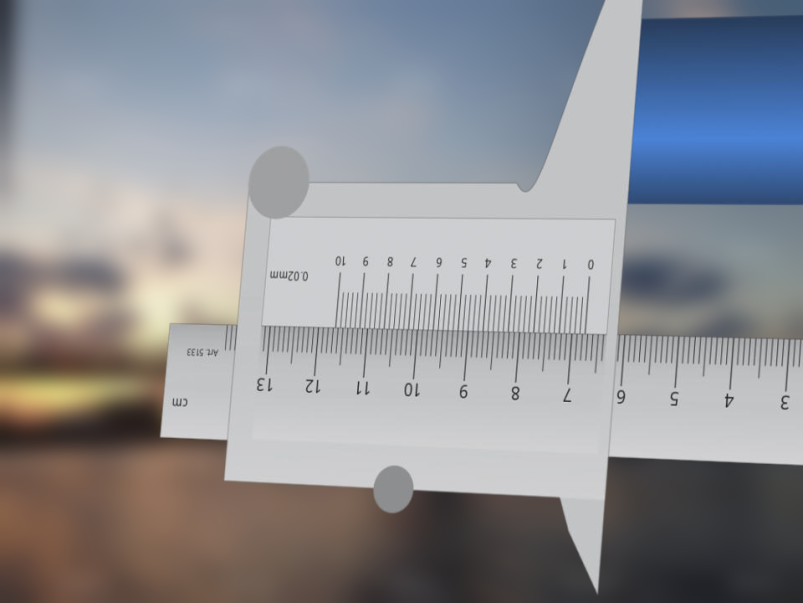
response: 67.5; mm
